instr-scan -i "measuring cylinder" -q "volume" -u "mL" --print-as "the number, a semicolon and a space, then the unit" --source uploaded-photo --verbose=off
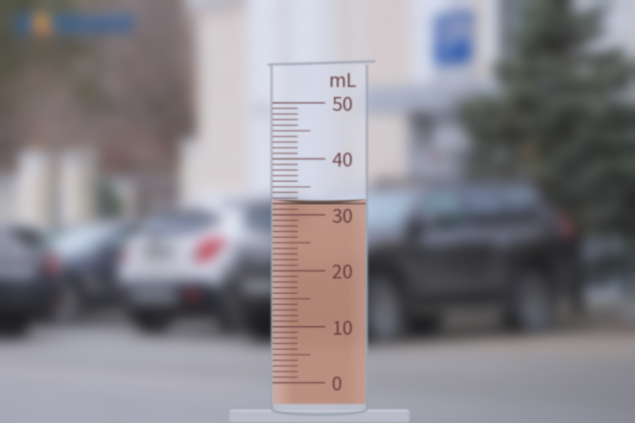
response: 32; mL
